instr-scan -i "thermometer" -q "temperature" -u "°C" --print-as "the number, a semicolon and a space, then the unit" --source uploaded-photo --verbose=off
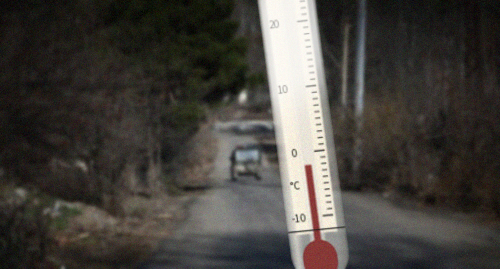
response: -2; °C
